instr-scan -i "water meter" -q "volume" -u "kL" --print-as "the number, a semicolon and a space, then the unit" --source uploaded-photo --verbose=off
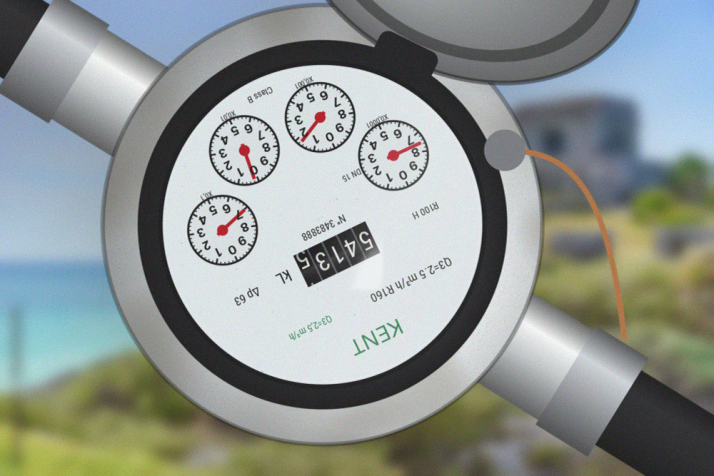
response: 54134.7017; kL
